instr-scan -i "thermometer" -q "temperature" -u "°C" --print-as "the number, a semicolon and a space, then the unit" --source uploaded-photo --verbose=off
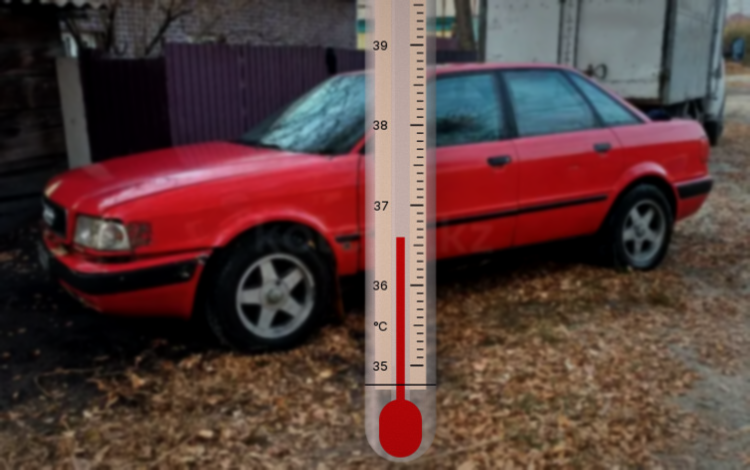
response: 36.6; °C
